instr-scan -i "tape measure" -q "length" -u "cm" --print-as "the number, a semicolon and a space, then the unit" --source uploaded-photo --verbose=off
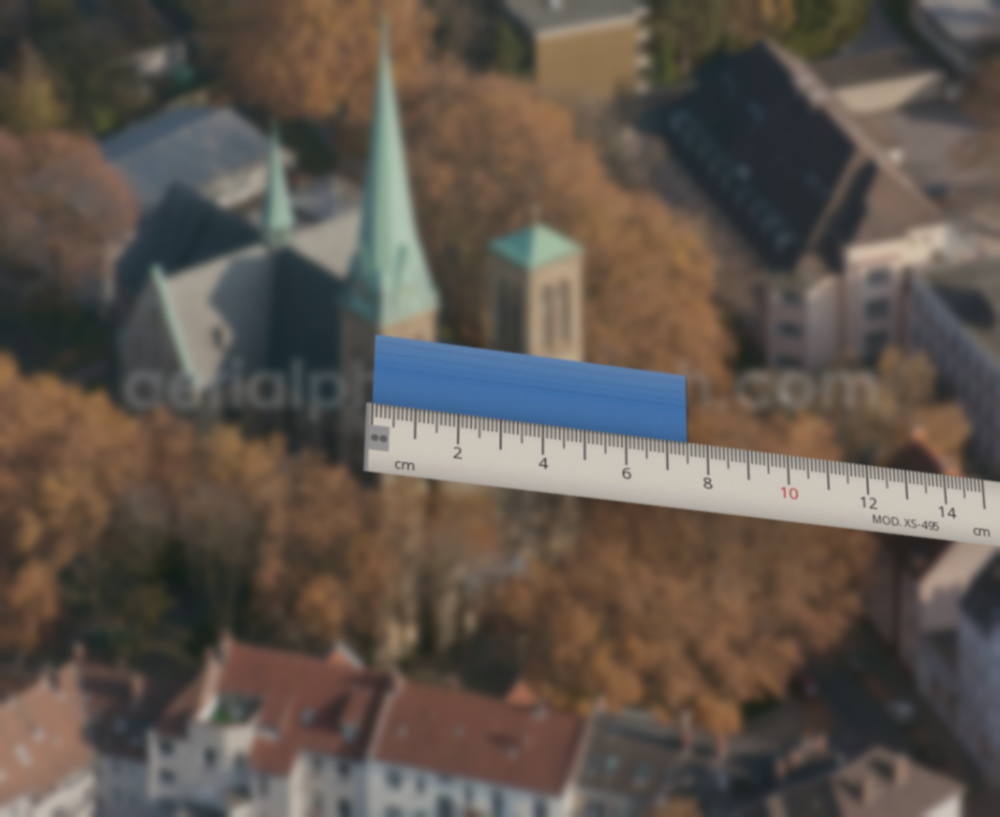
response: 7.5; cm
